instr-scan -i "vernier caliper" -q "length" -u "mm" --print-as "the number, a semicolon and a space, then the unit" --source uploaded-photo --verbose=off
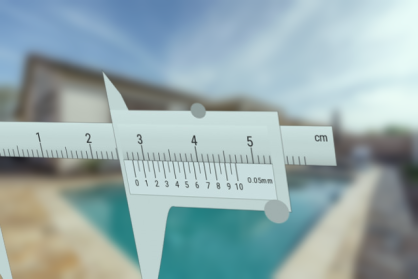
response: 27.8; mm
